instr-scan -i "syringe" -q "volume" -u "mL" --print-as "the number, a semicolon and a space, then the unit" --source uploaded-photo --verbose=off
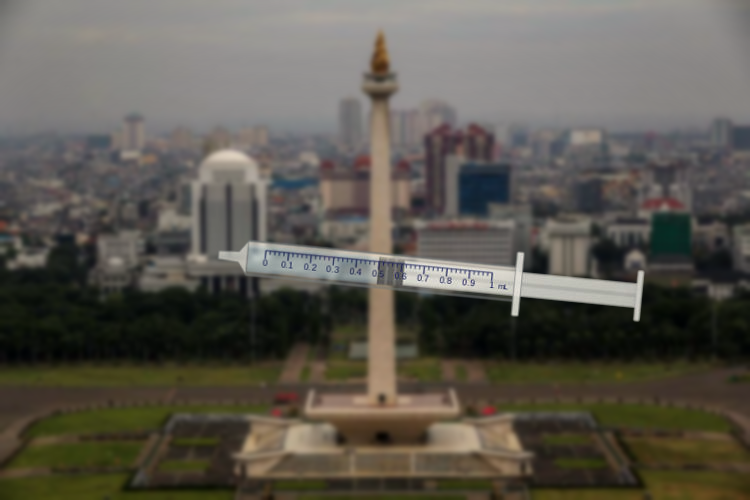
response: 0.5; mL
